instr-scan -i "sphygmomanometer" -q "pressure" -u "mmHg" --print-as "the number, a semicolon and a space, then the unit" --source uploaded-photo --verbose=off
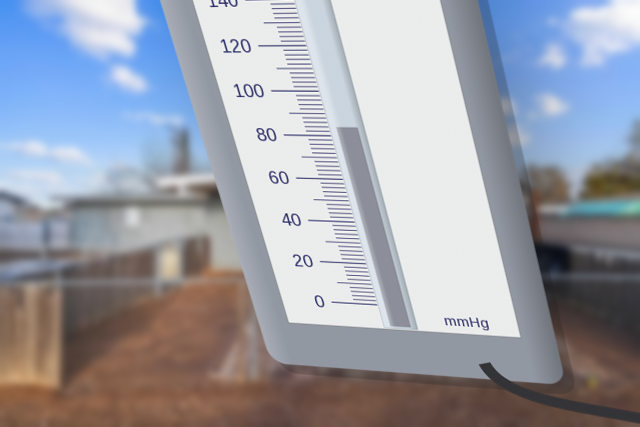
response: 84; mmHg
